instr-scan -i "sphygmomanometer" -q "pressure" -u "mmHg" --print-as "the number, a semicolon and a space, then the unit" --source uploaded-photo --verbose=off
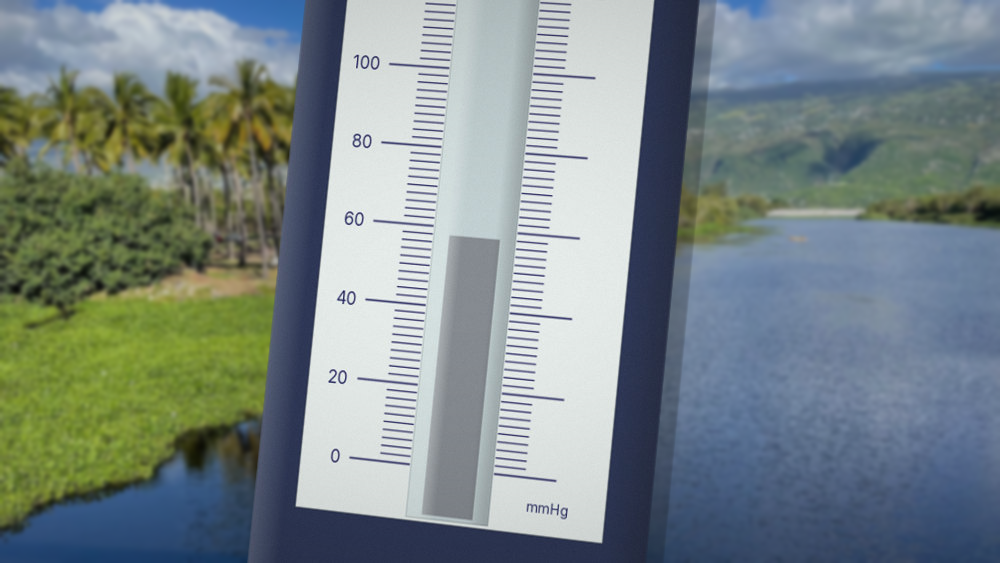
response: 58; mmHg
